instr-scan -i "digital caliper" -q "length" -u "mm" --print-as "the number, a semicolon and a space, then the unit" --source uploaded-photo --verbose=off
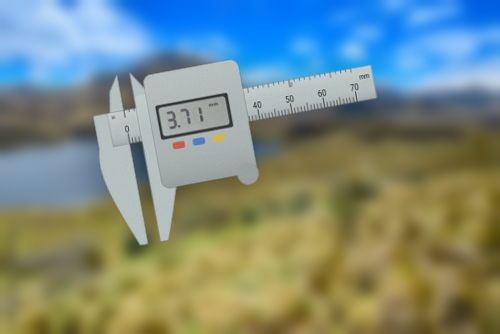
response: 3.71; mm
